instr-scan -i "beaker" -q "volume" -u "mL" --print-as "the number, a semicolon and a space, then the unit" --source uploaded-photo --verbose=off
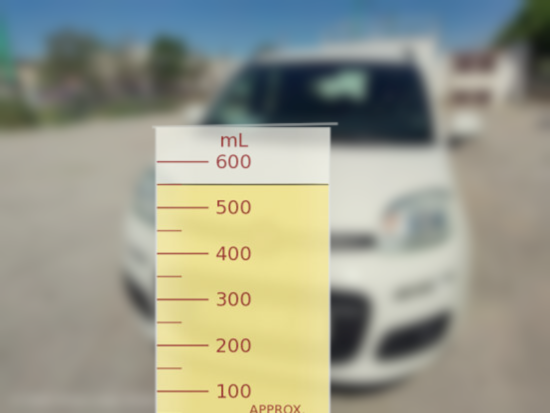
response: 550; mL
